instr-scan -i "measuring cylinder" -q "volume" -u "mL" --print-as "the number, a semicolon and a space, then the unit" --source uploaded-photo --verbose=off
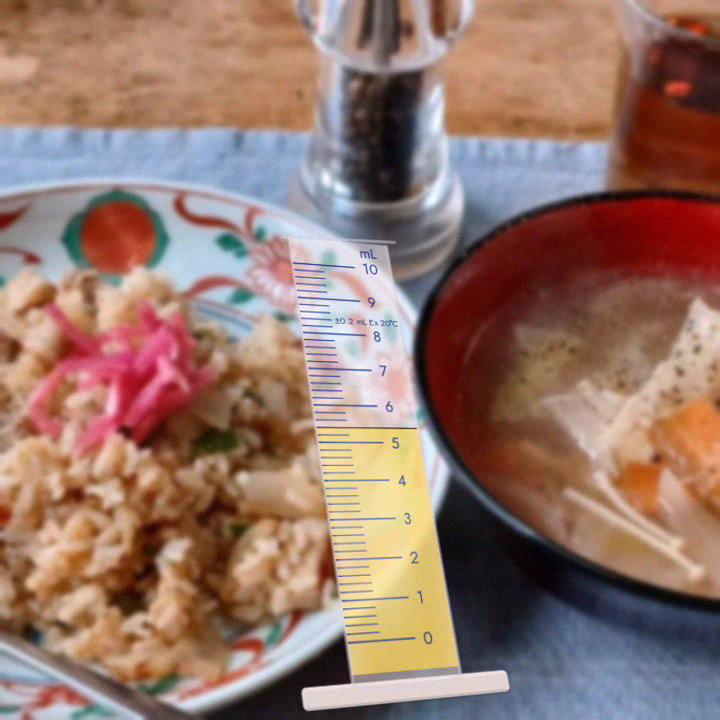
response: 5.4; mL
